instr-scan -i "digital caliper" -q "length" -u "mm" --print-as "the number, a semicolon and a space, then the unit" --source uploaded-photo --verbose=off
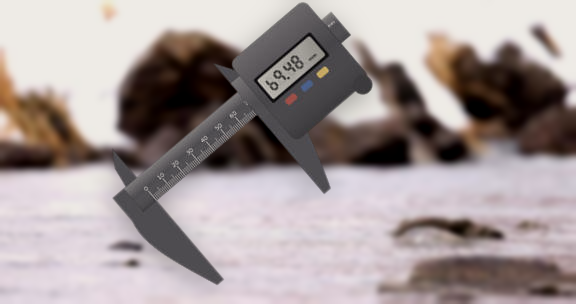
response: 69.48; mm
